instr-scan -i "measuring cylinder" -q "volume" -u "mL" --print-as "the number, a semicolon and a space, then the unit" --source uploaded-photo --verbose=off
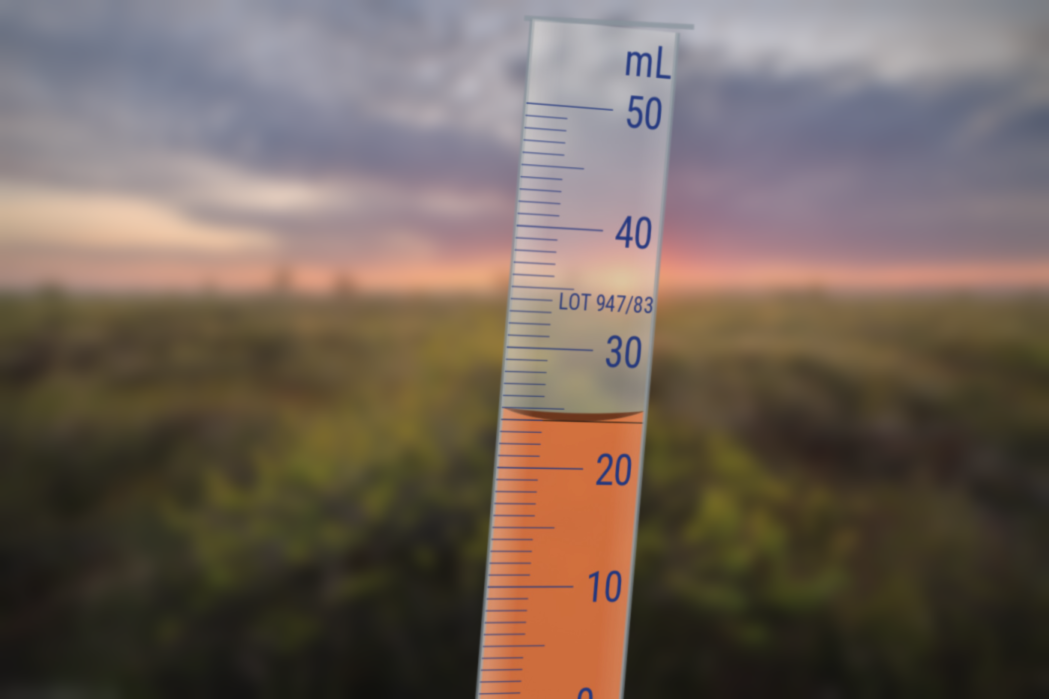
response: 24; mL
